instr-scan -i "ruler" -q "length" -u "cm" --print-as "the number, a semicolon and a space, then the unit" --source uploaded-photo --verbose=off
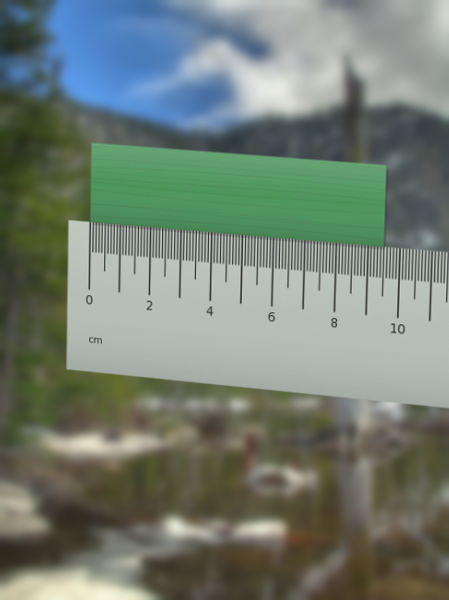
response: 9.5; cm
